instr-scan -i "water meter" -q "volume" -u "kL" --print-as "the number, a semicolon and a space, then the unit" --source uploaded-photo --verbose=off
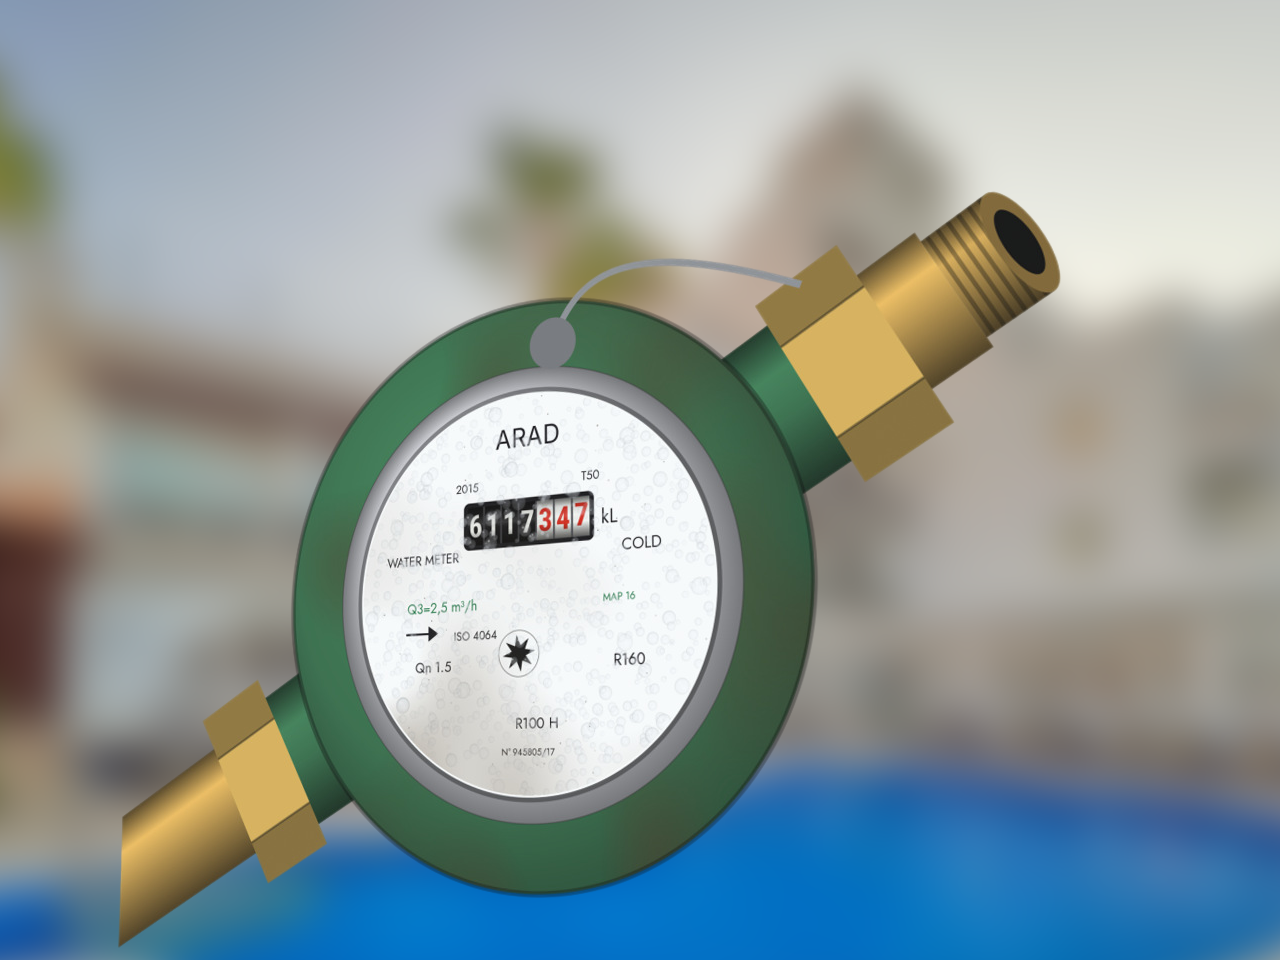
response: 6117.347; kL
